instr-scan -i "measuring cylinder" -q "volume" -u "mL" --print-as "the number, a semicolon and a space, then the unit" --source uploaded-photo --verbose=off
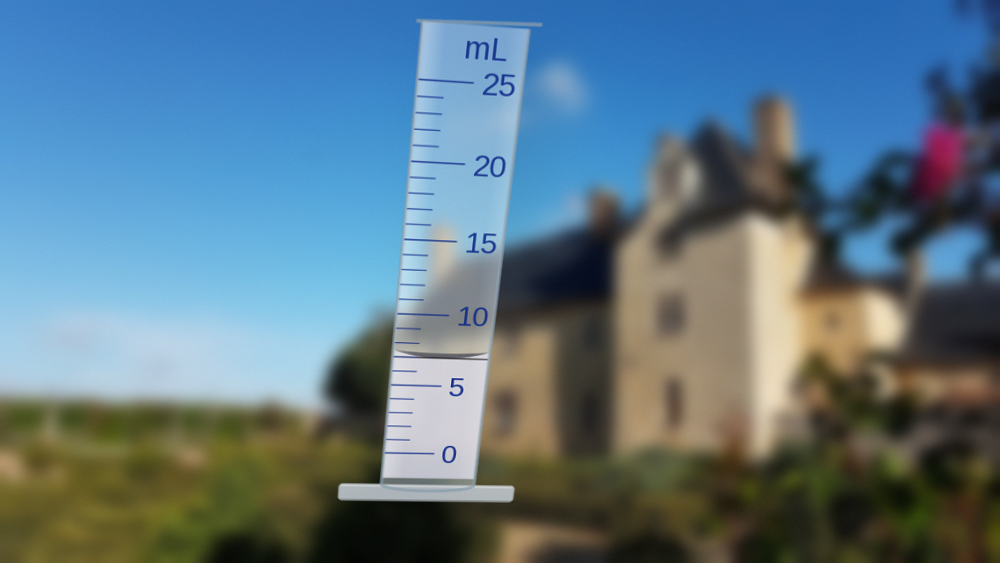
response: 7; mL
